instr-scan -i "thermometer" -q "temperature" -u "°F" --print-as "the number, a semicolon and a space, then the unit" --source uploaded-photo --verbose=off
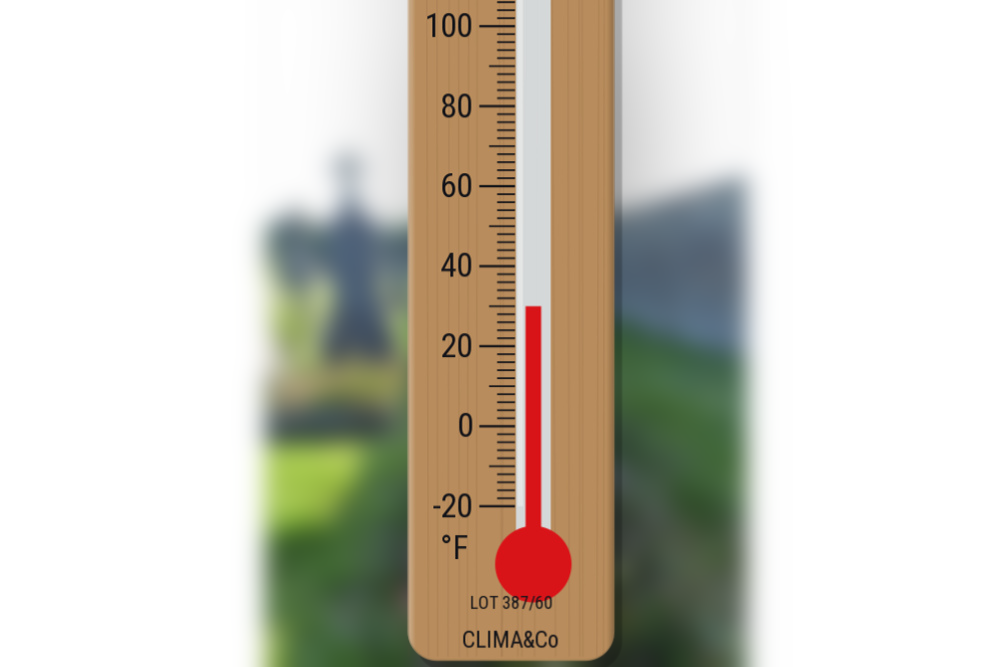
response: 30; °F
